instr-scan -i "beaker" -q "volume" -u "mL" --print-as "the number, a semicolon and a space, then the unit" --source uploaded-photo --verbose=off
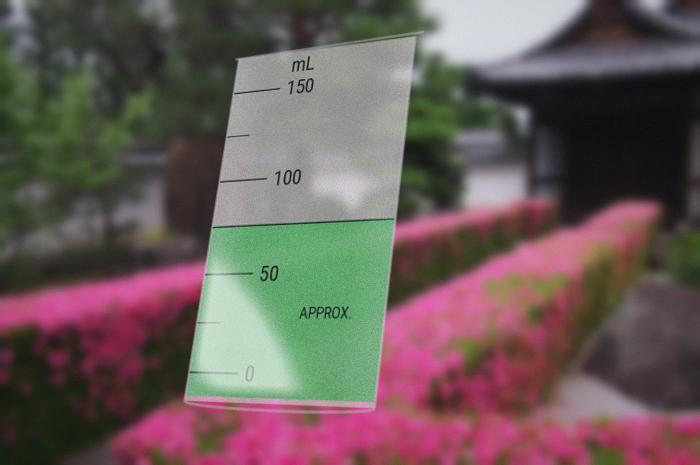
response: 75; mL
